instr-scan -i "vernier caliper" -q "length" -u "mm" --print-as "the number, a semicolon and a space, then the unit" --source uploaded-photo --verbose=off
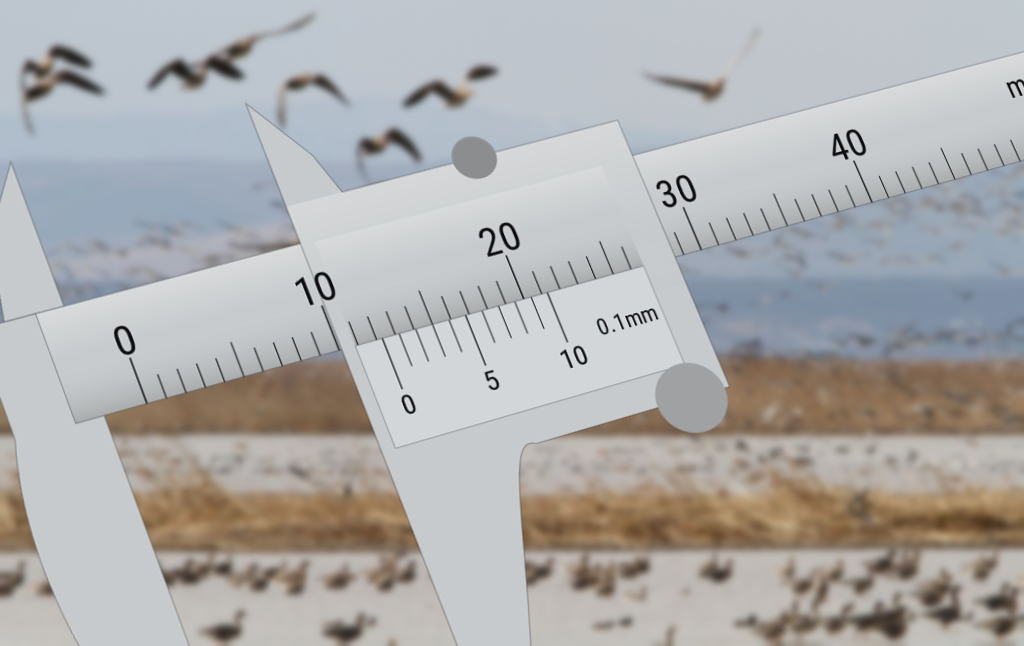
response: 12.3; mm
